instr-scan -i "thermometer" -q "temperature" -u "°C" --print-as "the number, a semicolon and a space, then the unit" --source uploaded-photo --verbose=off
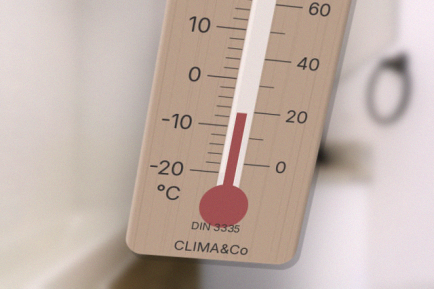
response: -7; °C
